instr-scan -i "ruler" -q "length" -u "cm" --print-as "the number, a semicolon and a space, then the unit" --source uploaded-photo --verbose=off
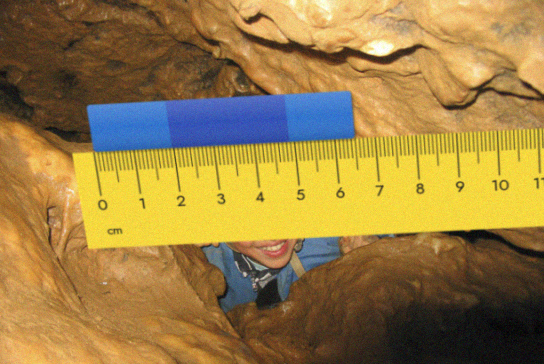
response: 6.5; cm
